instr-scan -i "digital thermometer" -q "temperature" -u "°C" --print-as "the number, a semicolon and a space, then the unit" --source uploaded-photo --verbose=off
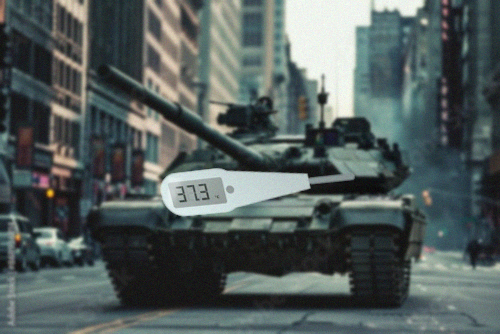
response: 37.3; °C
